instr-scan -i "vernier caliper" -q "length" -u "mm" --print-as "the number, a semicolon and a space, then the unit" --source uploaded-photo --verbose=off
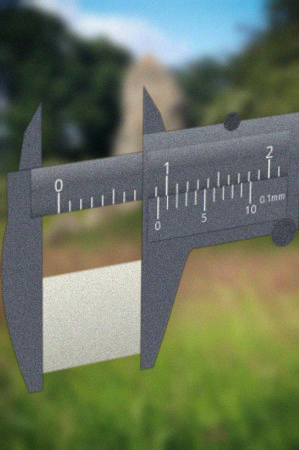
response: 9.2; mm
